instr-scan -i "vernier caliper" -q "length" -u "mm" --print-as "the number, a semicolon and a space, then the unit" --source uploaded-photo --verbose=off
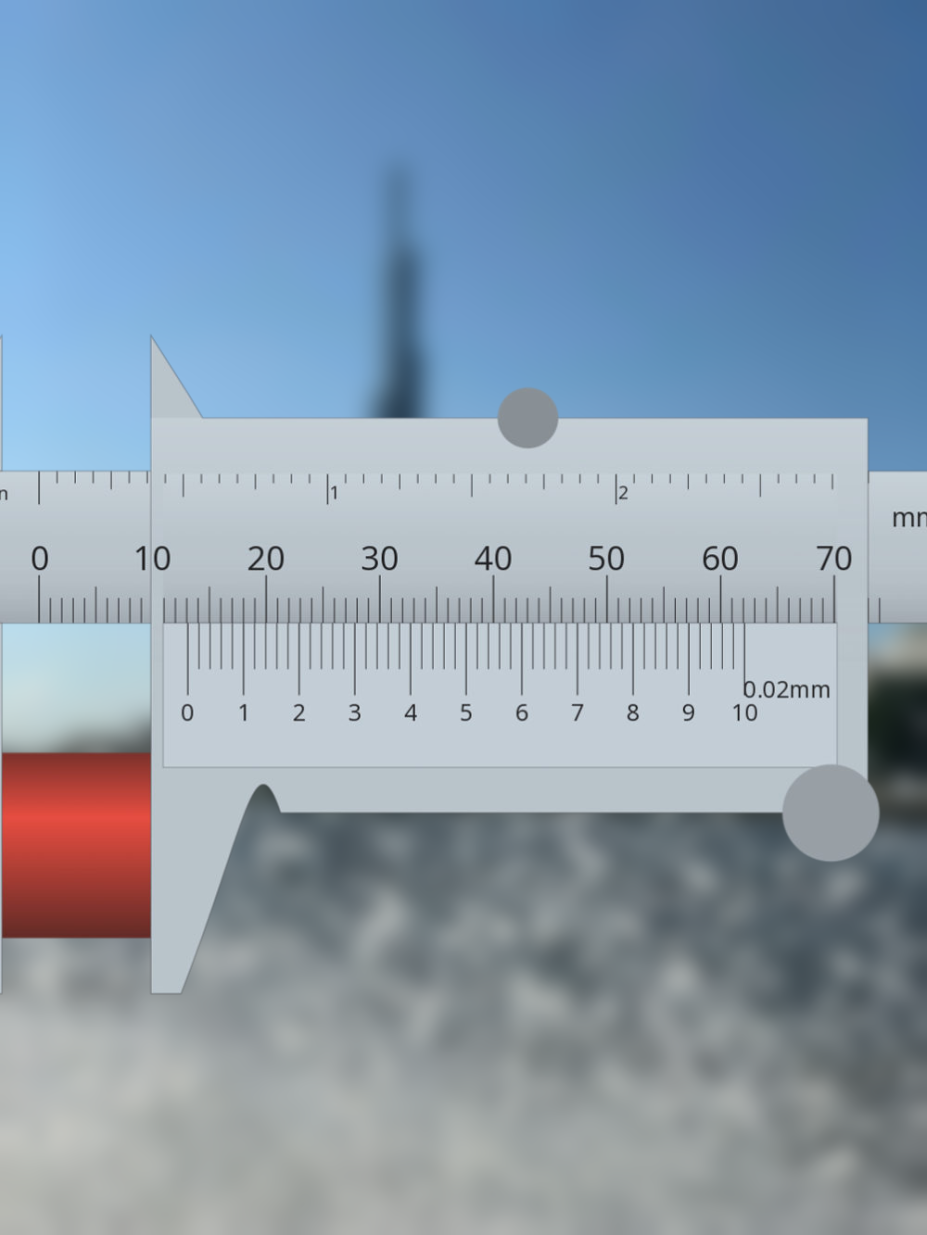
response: 13.1; mm
